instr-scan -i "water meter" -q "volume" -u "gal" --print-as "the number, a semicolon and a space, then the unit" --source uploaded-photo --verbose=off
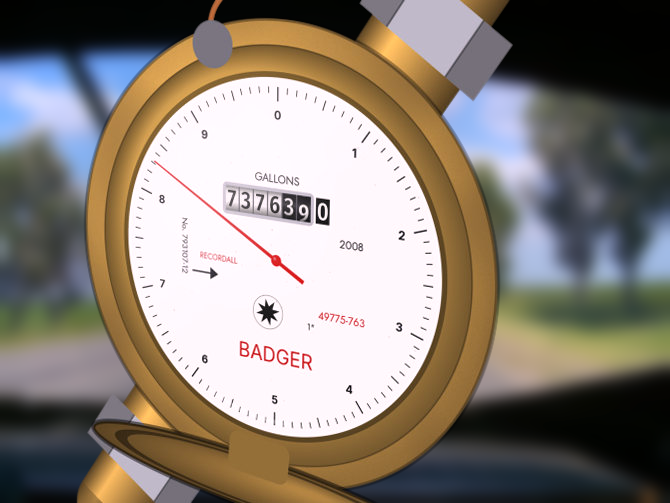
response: 7376388.3; gal
